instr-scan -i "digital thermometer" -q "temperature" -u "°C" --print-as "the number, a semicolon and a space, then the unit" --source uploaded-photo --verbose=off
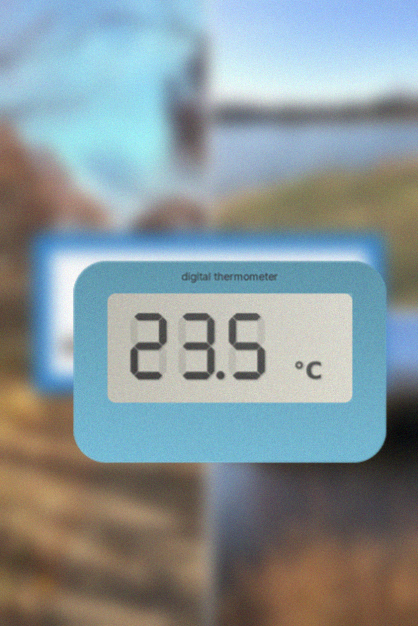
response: 23.5; °C
